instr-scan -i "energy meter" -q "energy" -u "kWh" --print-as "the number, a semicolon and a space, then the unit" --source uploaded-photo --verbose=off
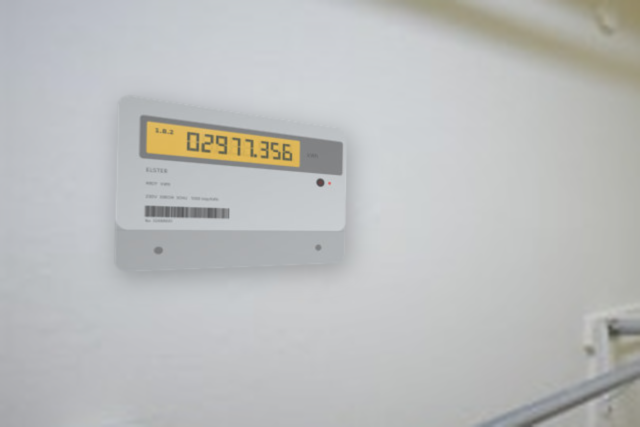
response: 2977.356; kWh
